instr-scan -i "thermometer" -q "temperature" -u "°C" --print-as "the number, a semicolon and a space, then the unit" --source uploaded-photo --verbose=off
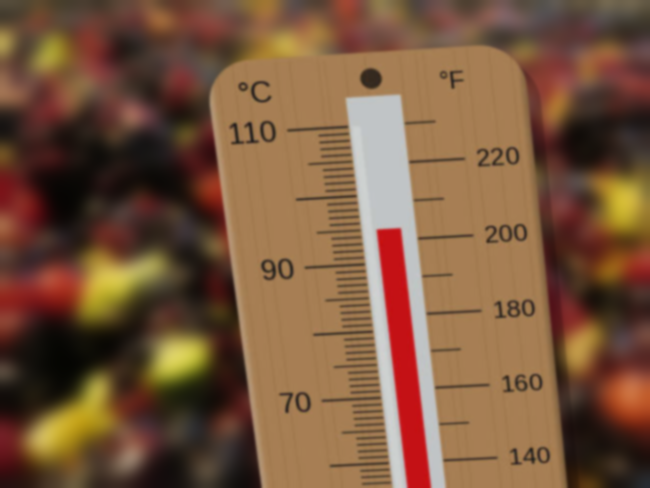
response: 95; °C
